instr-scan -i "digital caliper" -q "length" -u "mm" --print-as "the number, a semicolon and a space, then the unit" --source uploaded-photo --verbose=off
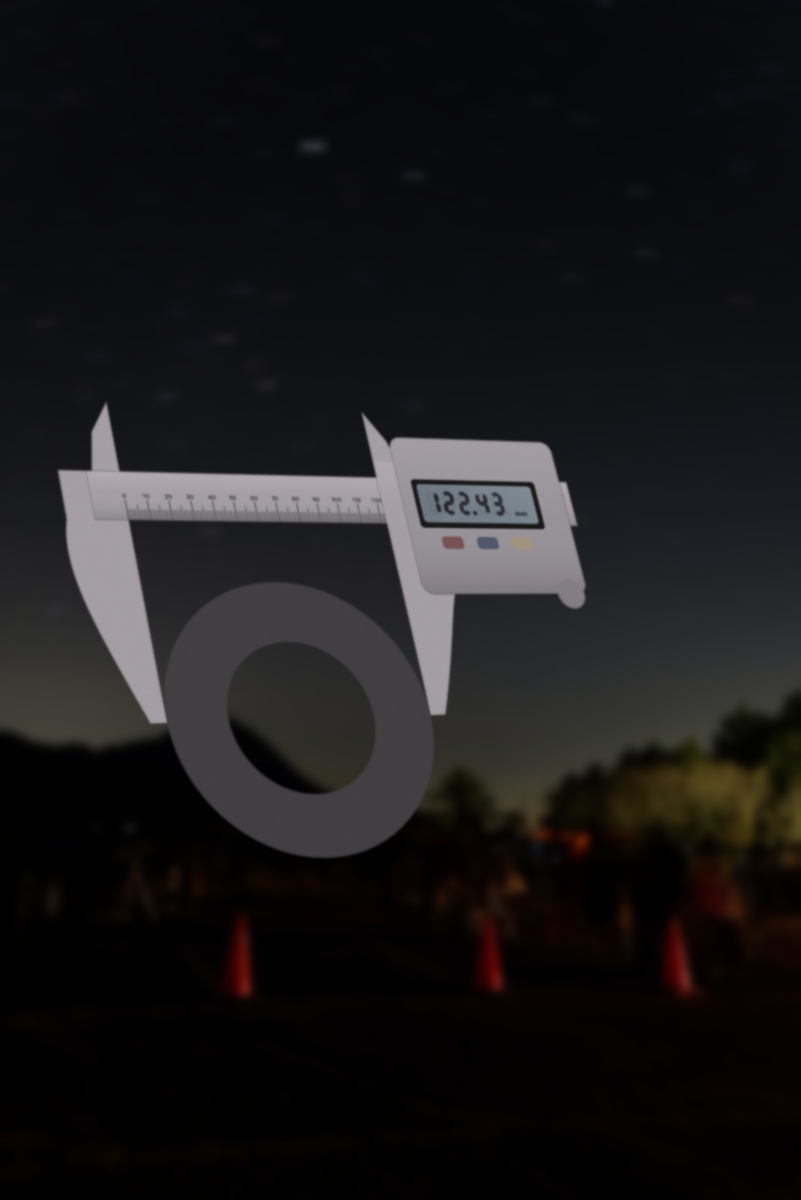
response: 122.43; mm
